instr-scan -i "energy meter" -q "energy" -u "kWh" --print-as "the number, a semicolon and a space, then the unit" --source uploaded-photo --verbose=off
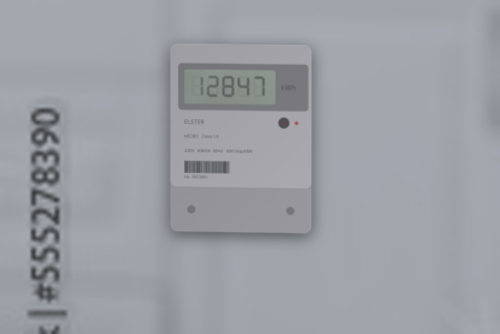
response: 12847; kWh
